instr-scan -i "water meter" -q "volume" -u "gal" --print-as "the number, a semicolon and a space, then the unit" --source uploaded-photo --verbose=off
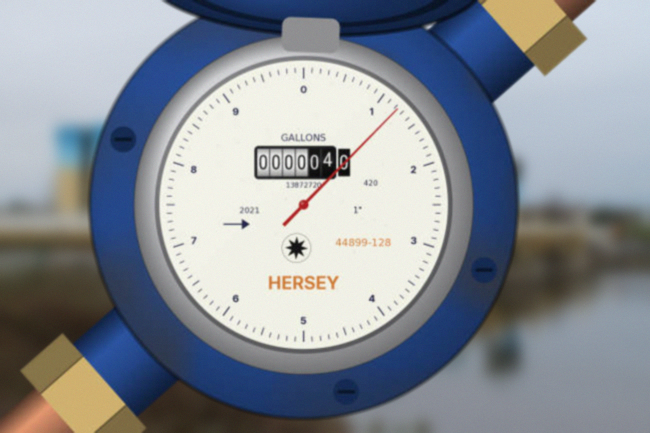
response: 41.2; gal
